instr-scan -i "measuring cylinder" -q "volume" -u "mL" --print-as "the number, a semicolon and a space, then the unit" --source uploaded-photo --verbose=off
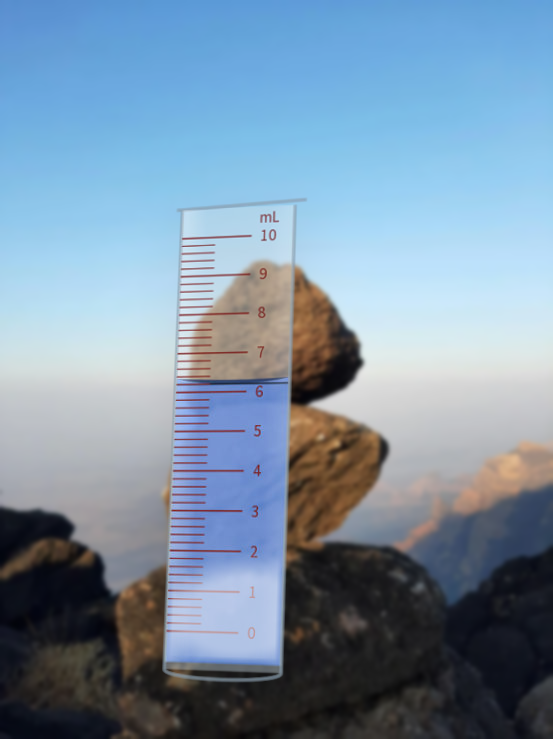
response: 6.2; mL
